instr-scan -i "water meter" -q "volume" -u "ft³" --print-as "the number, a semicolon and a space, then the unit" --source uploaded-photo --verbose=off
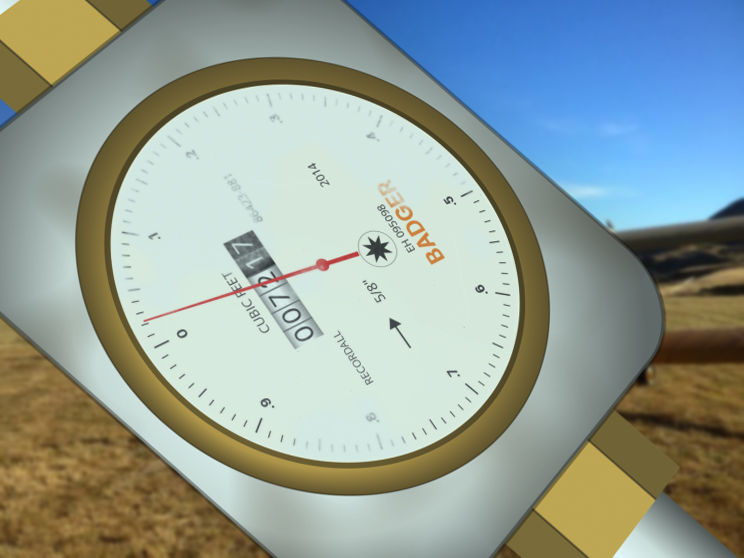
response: 7217.02; ft³
